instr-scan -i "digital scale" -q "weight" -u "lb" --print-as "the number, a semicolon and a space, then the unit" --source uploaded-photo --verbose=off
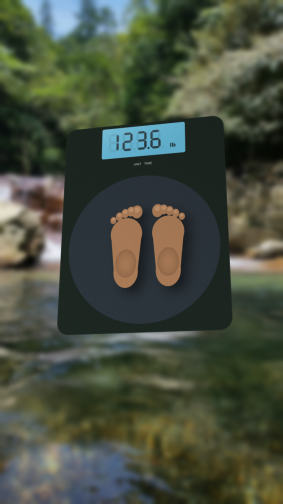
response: 123.6; lb
